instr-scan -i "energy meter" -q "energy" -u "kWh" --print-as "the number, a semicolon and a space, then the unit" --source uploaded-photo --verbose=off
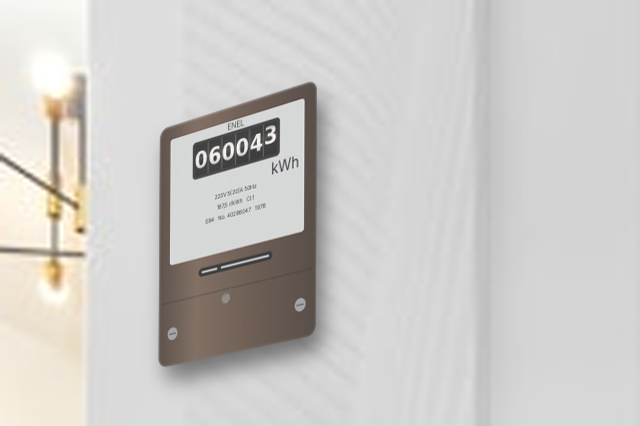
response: 60043; kWh
